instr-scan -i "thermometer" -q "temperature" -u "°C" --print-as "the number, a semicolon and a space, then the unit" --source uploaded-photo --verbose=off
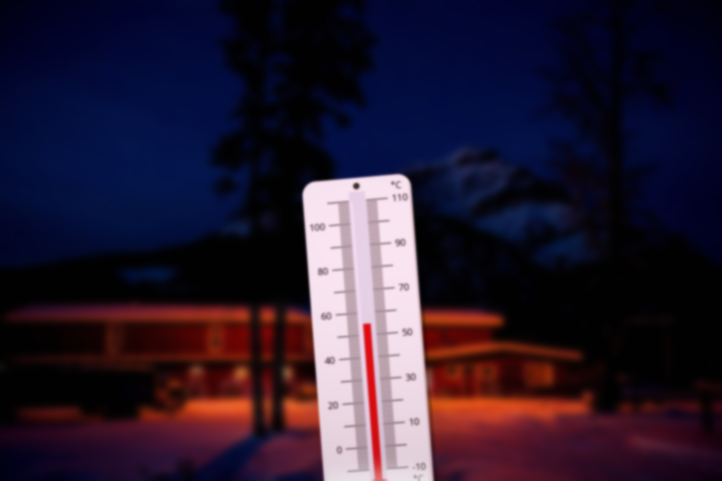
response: 55; °C
